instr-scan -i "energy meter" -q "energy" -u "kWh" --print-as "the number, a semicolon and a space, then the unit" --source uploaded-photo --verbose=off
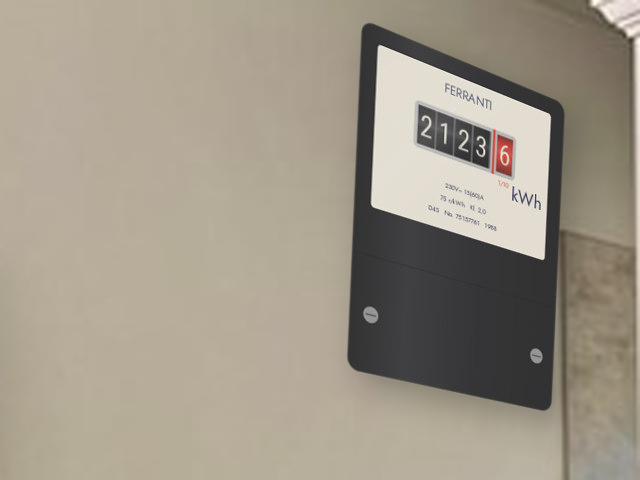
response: 2123.6; kWh
